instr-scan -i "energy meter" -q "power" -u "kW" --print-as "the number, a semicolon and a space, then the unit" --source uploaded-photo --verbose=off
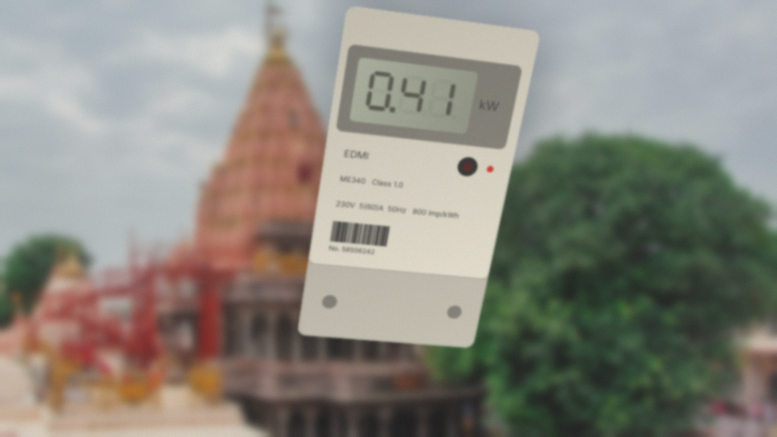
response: 0.41; kW
